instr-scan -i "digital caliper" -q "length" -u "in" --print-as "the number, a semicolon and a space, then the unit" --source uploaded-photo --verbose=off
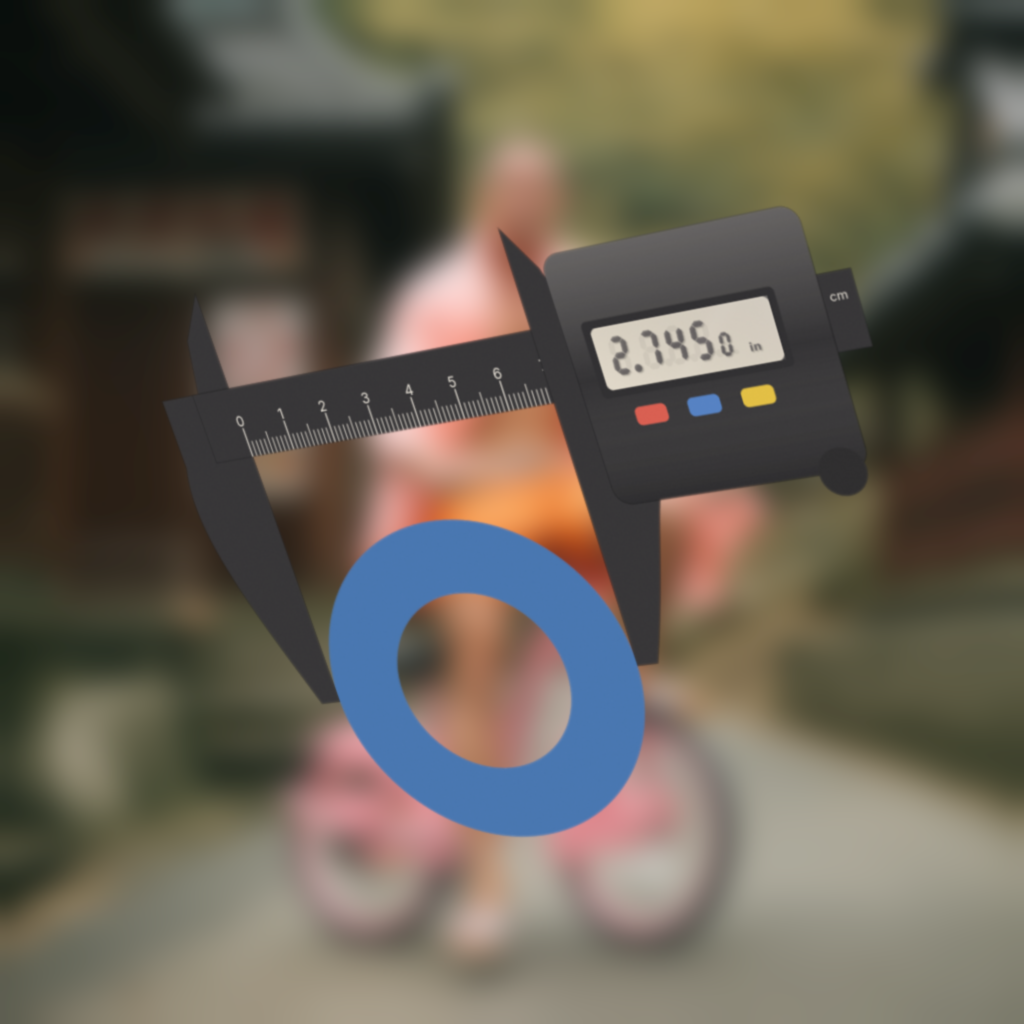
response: 2.7450; in
